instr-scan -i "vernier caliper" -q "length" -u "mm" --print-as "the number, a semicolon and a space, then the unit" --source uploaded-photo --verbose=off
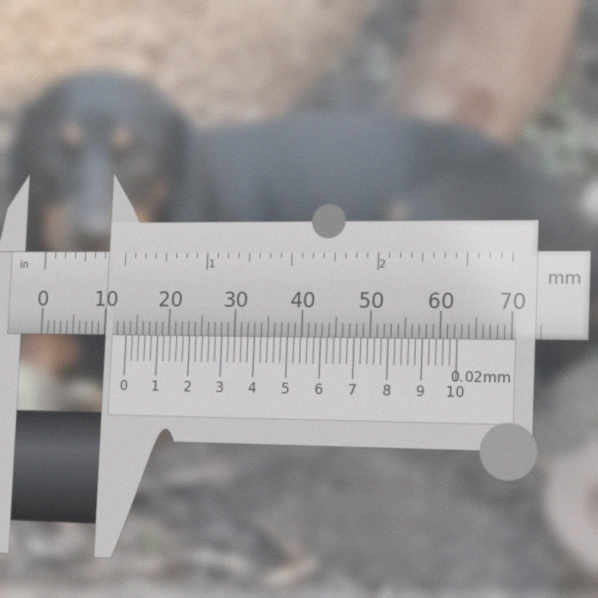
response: 13.4; mm
